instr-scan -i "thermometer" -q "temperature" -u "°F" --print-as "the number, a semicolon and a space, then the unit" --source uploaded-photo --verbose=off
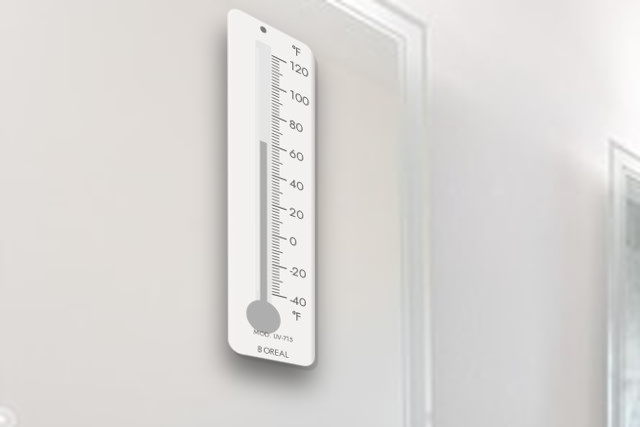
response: 60; °F
